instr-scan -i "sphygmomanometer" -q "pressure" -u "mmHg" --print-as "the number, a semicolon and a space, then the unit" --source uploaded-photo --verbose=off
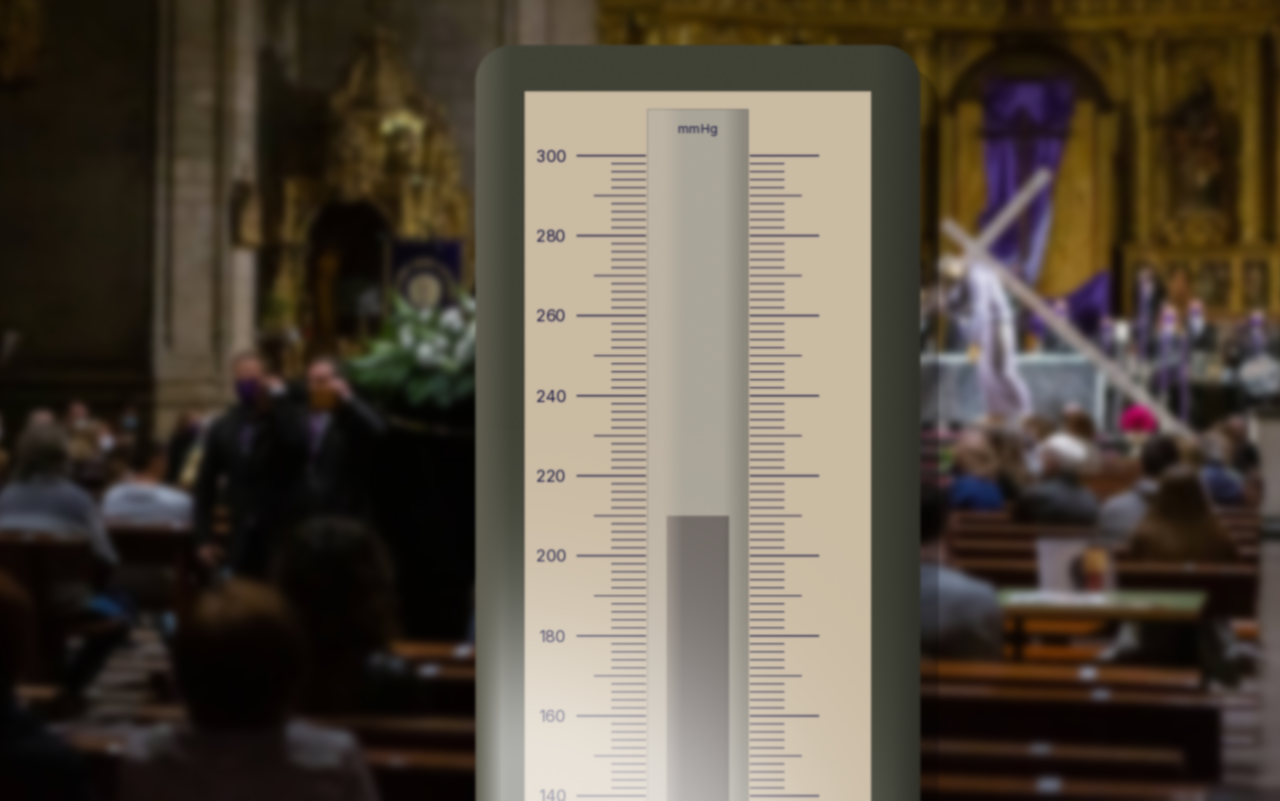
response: 210; mmHg
